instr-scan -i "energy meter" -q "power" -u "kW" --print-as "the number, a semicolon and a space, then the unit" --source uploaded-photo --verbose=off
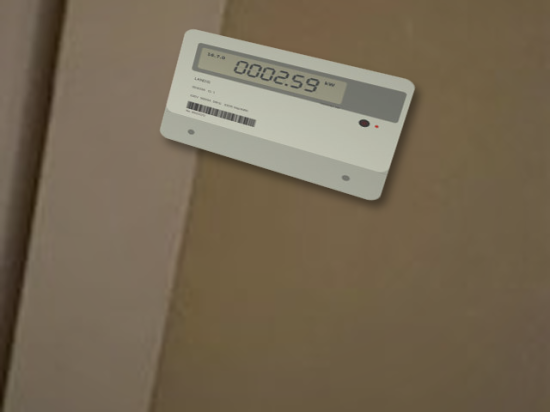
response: 2.59; kW
